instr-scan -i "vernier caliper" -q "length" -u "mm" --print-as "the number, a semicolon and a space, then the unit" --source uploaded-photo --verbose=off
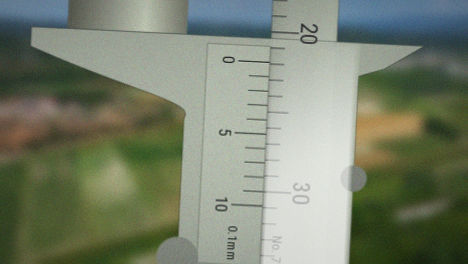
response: 21.9; mm
